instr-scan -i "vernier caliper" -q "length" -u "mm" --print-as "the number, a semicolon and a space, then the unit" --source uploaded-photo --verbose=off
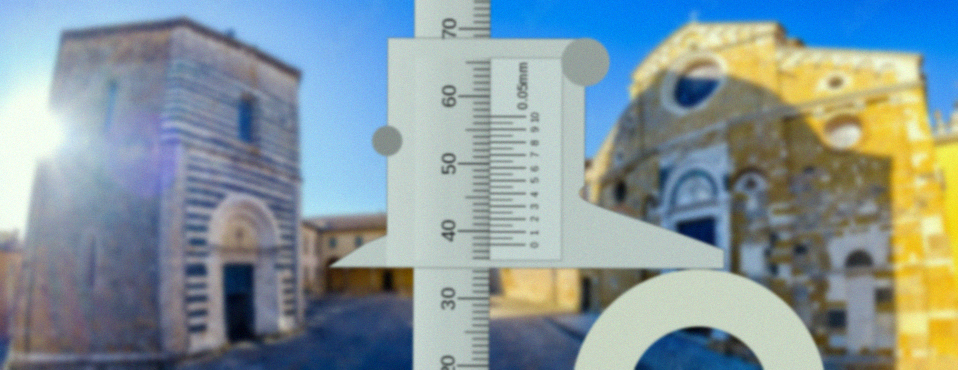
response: 38.0; mm
